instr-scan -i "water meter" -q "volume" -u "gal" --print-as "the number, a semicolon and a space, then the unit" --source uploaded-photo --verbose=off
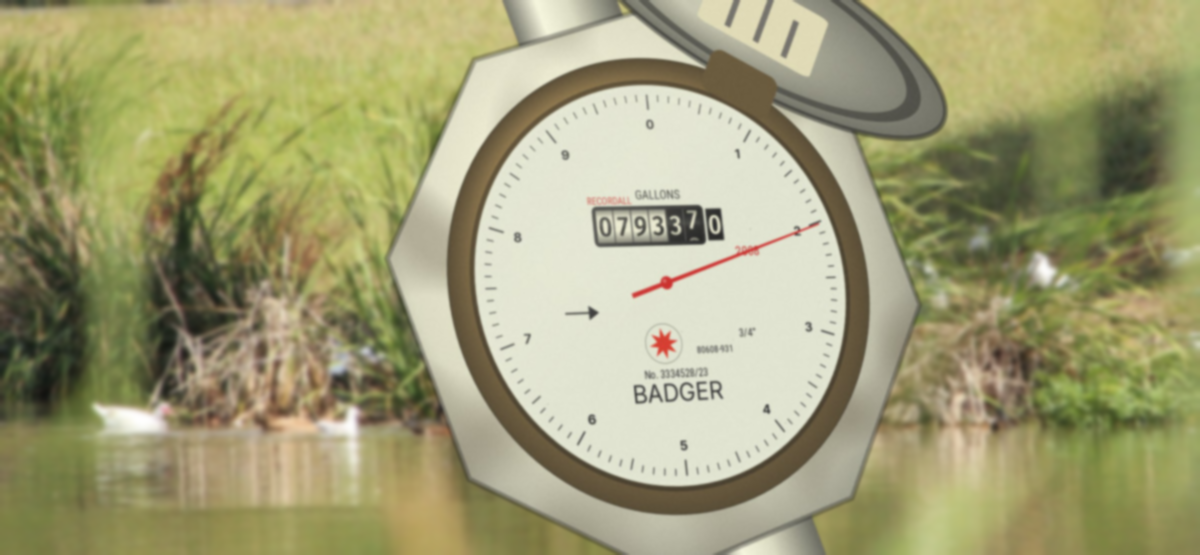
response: 793372.0; gal
